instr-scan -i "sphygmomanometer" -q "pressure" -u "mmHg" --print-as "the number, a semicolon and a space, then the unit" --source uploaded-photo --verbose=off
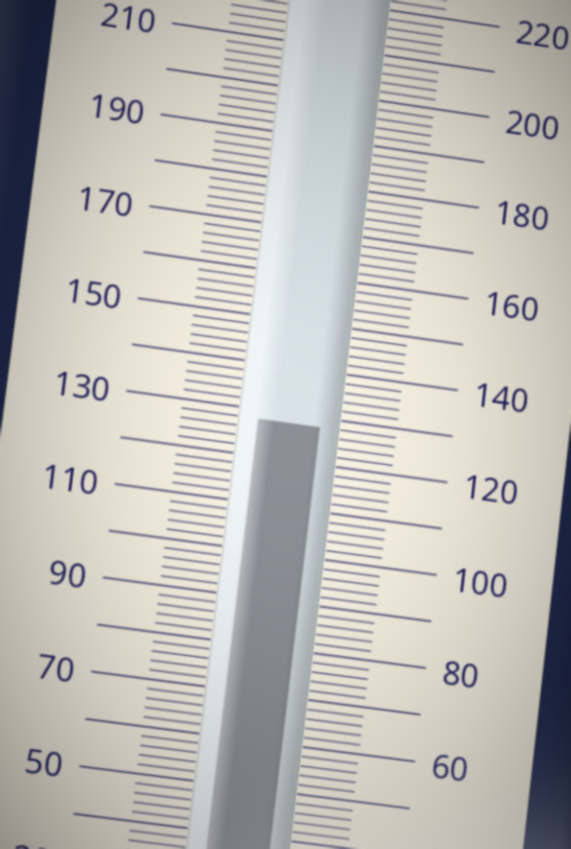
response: 128; mmHg
